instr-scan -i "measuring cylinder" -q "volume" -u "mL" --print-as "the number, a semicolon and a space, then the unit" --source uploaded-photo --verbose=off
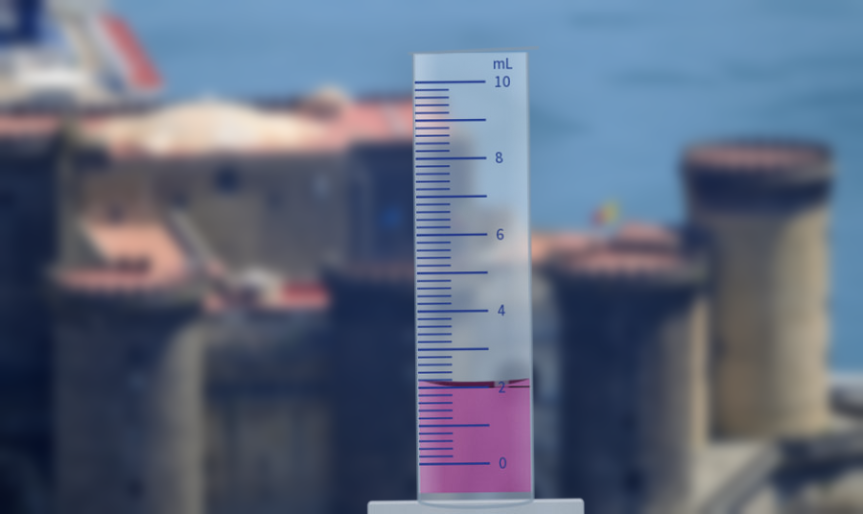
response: 2; mL
